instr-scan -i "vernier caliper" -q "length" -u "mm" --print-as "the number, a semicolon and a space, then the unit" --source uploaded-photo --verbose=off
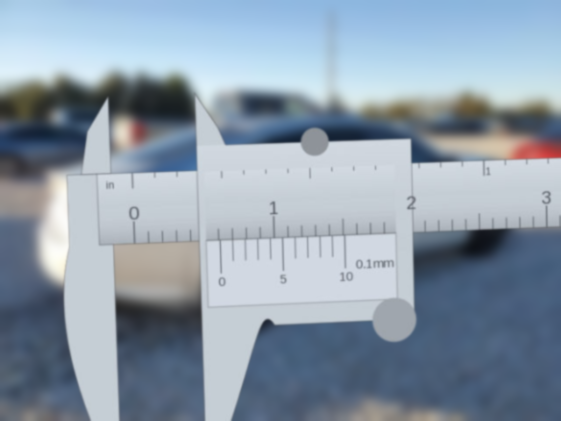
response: 6.1; mm
